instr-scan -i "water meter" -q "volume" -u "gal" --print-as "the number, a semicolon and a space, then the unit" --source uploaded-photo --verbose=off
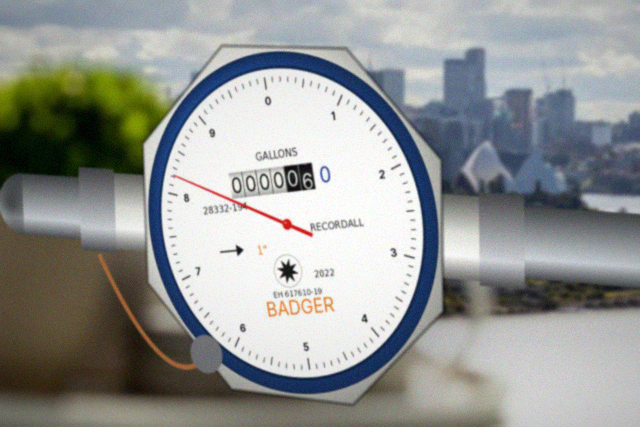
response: 58.2; gal
